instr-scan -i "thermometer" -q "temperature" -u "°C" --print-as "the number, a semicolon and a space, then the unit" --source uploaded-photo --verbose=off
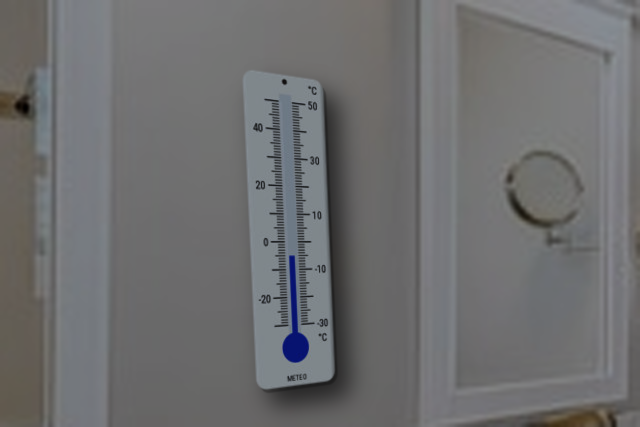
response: -5; °C
